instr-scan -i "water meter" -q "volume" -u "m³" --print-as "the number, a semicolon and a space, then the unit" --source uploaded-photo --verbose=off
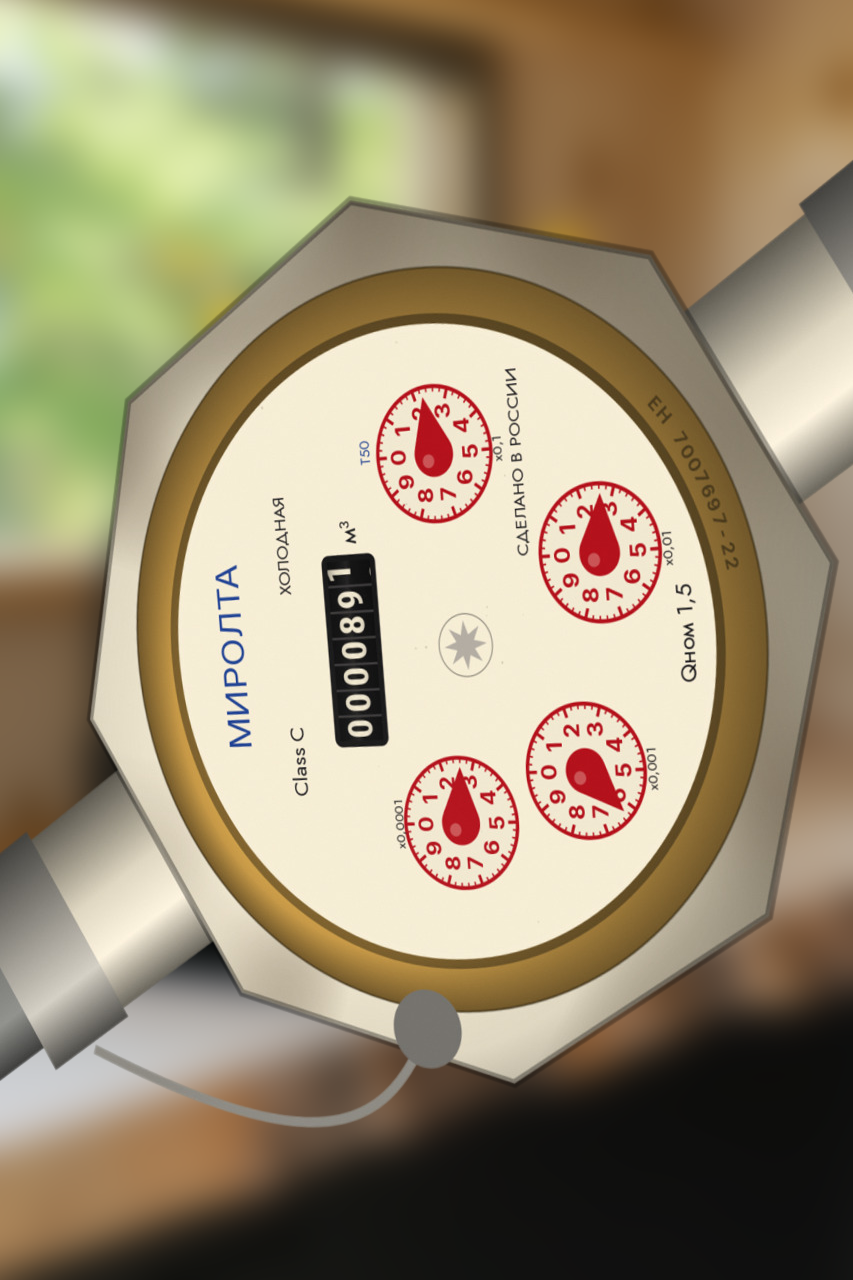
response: 891.2262; m³
